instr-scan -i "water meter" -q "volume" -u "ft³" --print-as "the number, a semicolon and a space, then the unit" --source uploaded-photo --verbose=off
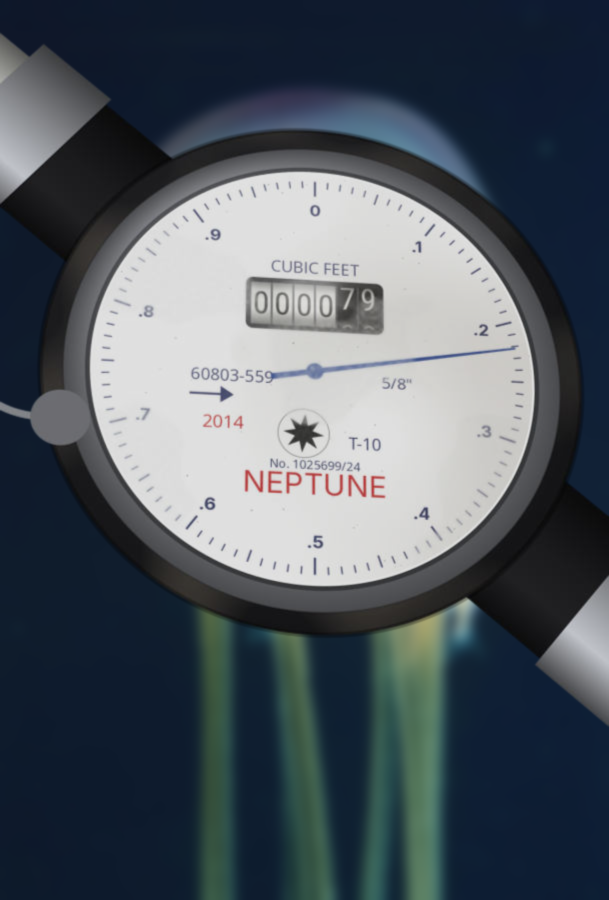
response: 79.22; ft³
